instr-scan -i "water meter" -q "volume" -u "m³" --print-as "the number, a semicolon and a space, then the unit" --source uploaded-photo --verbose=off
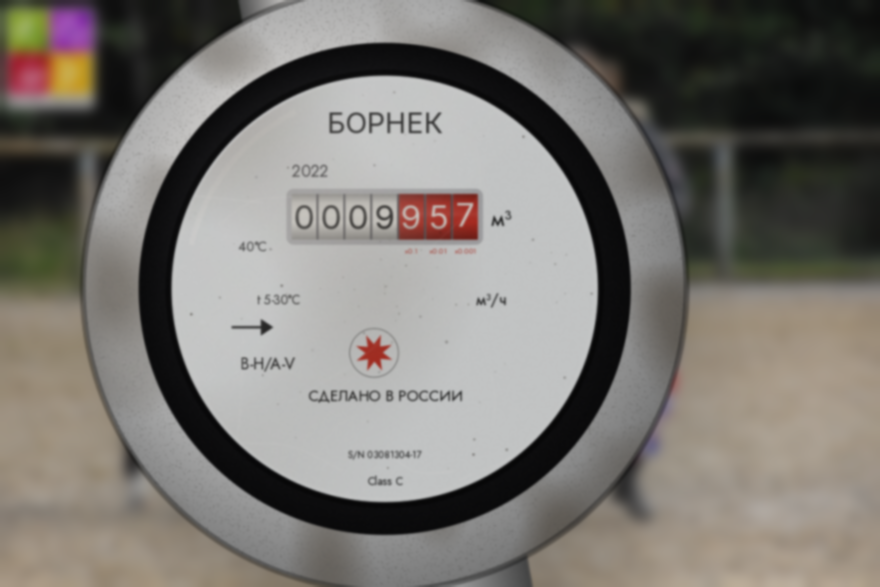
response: 9.957; m³
